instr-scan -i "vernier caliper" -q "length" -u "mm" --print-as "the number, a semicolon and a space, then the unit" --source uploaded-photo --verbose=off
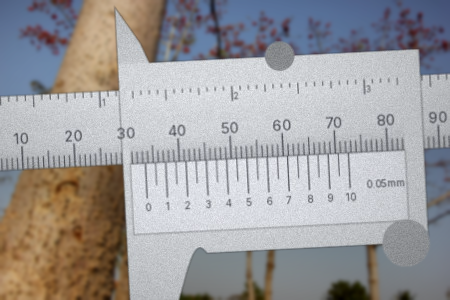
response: 33.5; mm
